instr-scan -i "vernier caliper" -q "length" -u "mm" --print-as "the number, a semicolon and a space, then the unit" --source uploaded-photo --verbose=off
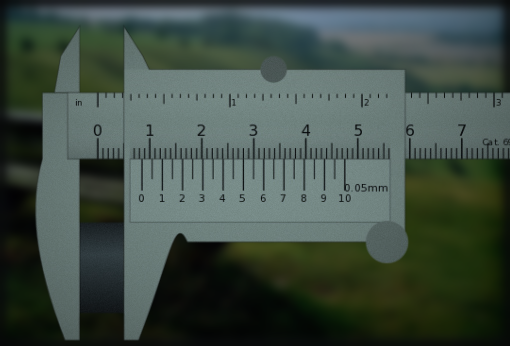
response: 8.5; mm
